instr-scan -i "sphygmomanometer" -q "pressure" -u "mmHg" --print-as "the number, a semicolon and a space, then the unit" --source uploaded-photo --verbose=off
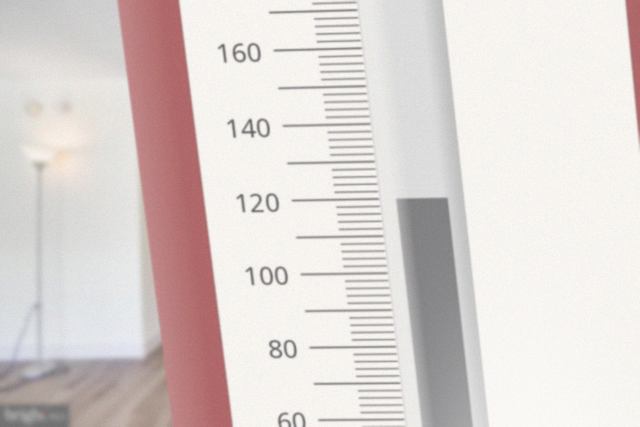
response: 120; mmHg
